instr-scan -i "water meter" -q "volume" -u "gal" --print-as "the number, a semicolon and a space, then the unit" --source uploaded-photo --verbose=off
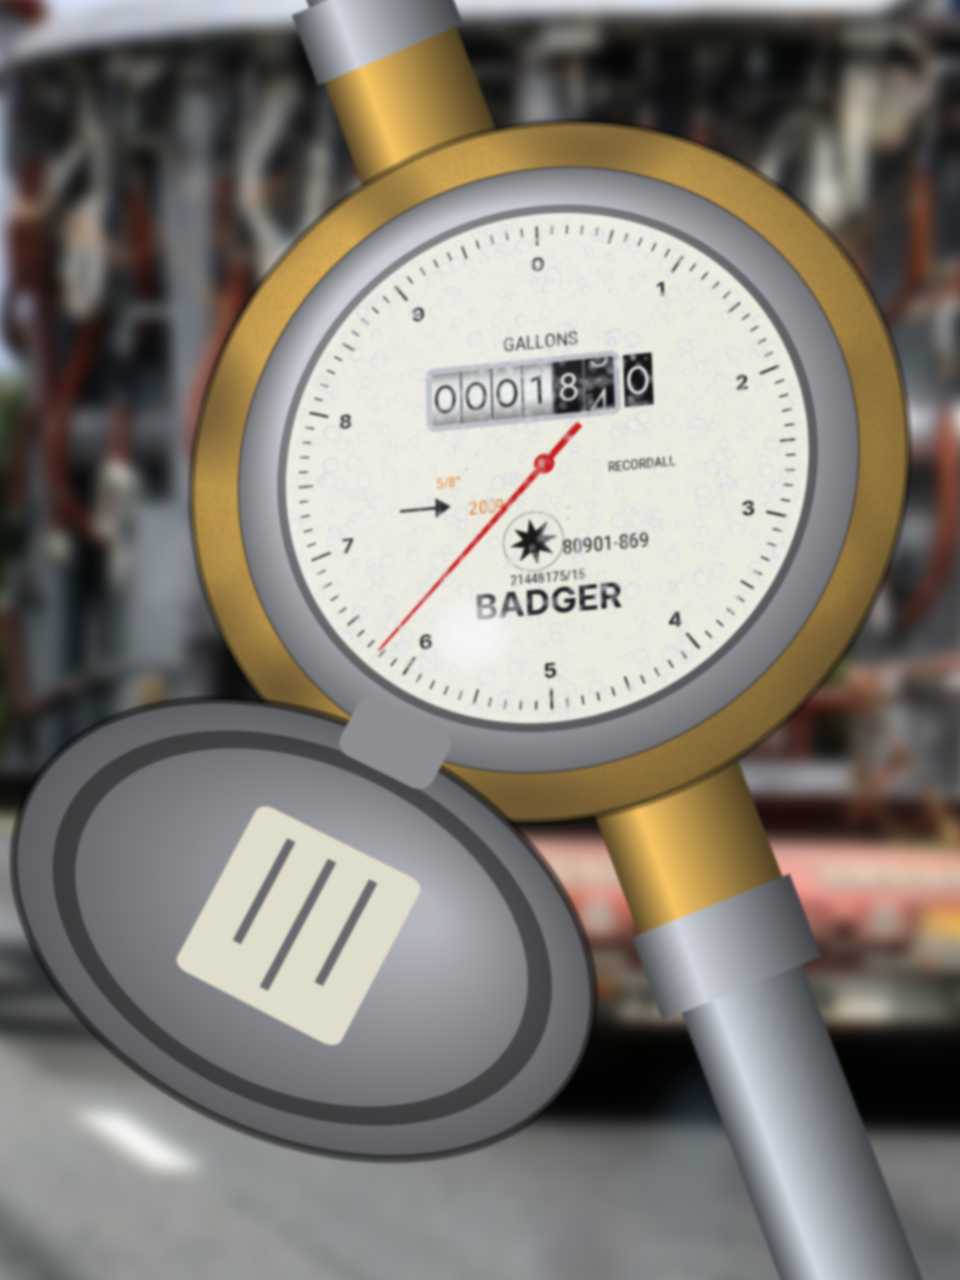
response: 1836.2; gal
